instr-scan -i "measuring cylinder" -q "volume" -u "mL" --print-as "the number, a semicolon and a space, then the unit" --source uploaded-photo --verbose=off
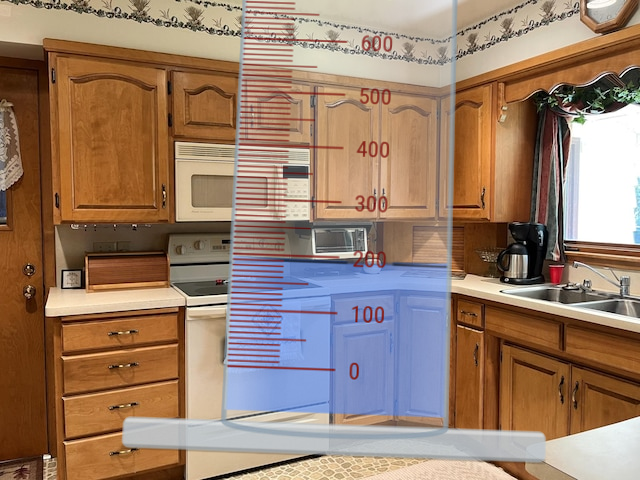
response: 190; mL
